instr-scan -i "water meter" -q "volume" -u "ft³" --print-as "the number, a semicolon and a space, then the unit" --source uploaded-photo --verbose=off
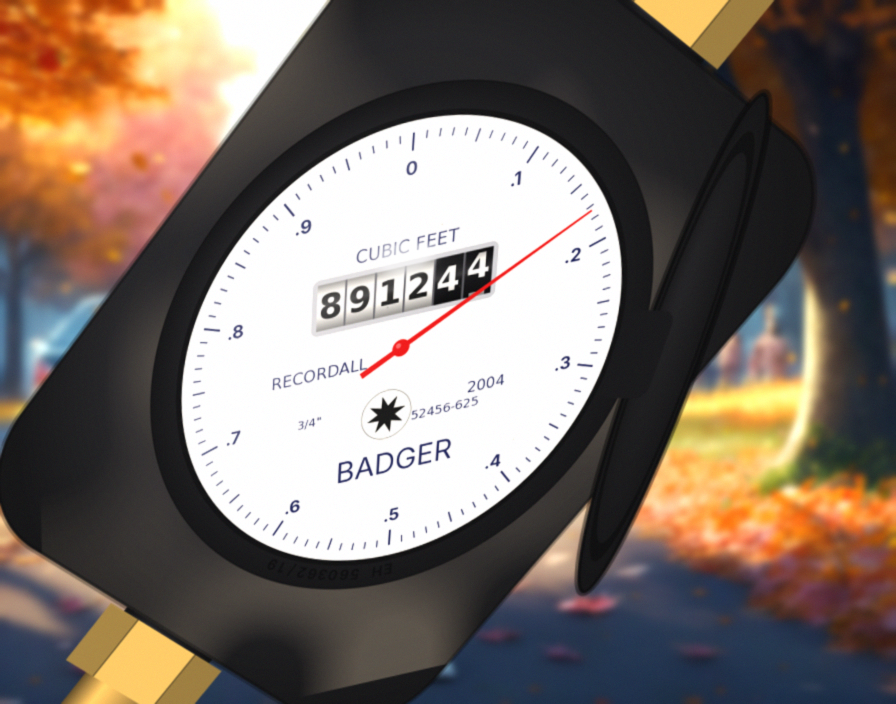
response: 891244.17; ft³
